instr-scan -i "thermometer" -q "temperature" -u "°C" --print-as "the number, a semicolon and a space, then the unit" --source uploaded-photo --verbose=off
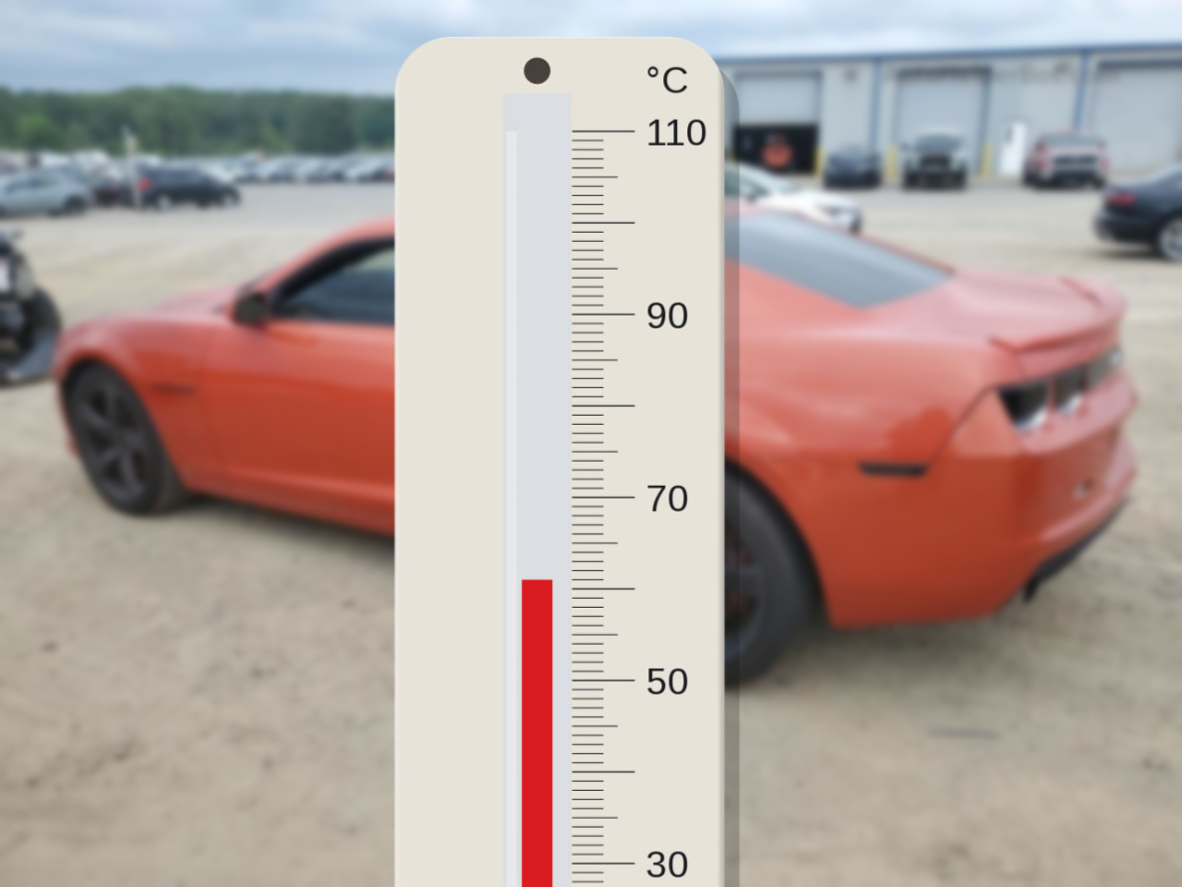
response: 61; °C
